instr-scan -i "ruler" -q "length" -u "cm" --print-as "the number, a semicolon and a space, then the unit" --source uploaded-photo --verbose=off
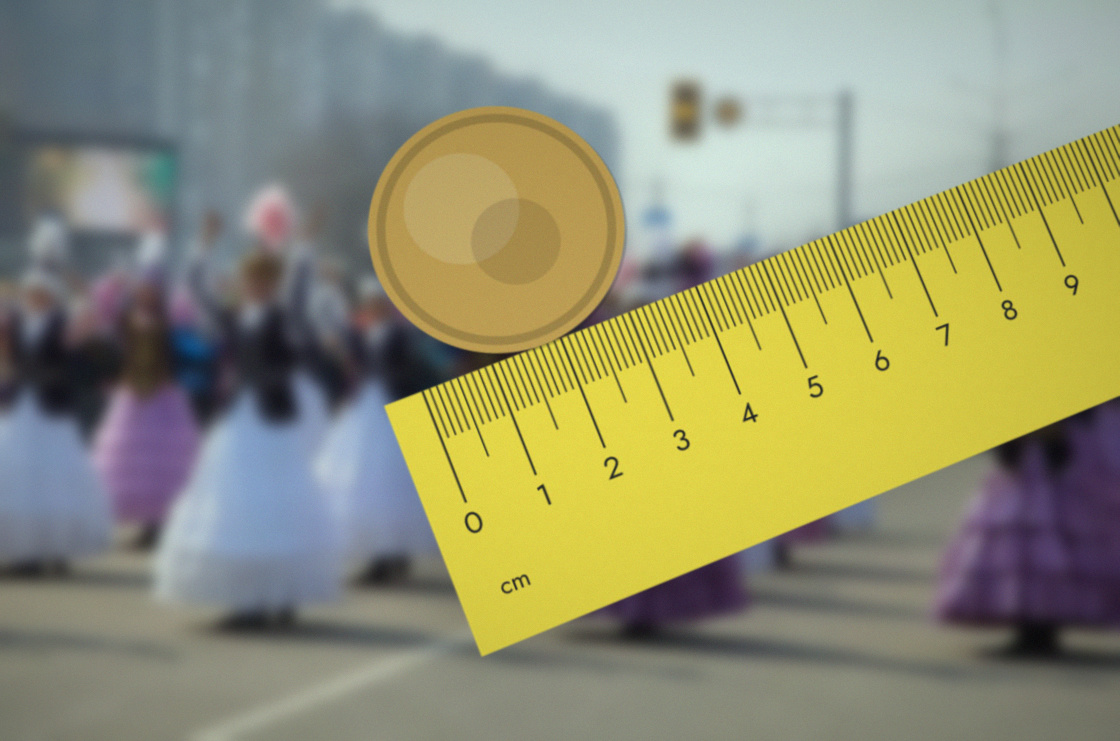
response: 3.5; cm
